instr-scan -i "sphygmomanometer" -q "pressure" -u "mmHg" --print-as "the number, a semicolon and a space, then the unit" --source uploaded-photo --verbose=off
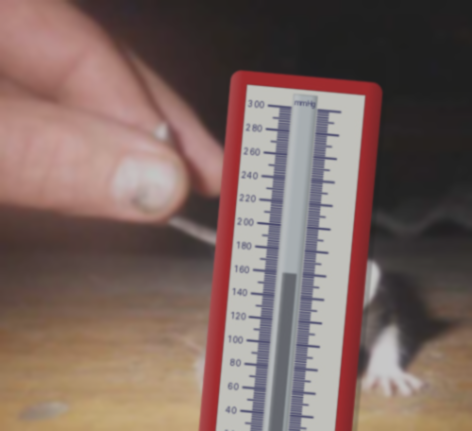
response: 160; mmHg
